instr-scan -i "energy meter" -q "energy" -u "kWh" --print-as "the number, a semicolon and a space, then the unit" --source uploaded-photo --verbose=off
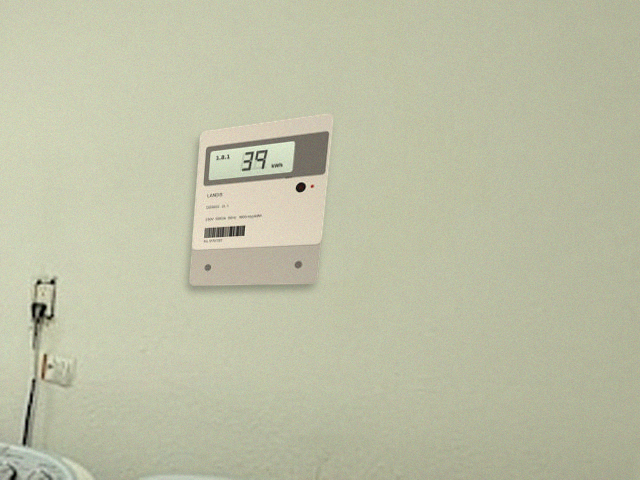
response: 39; kWh
